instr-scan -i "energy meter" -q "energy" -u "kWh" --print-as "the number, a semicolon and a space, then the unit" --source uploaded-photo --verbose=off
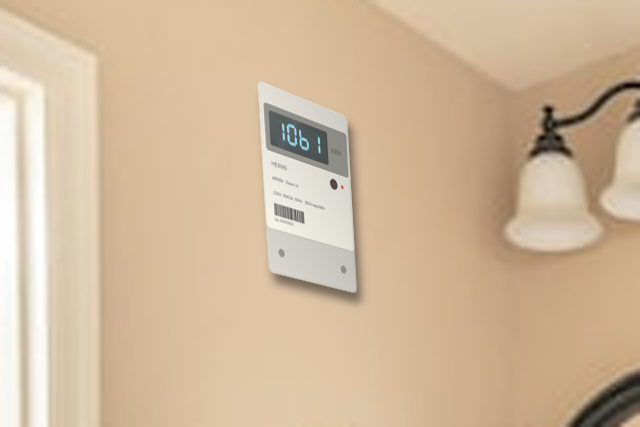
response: 1061; kWh
